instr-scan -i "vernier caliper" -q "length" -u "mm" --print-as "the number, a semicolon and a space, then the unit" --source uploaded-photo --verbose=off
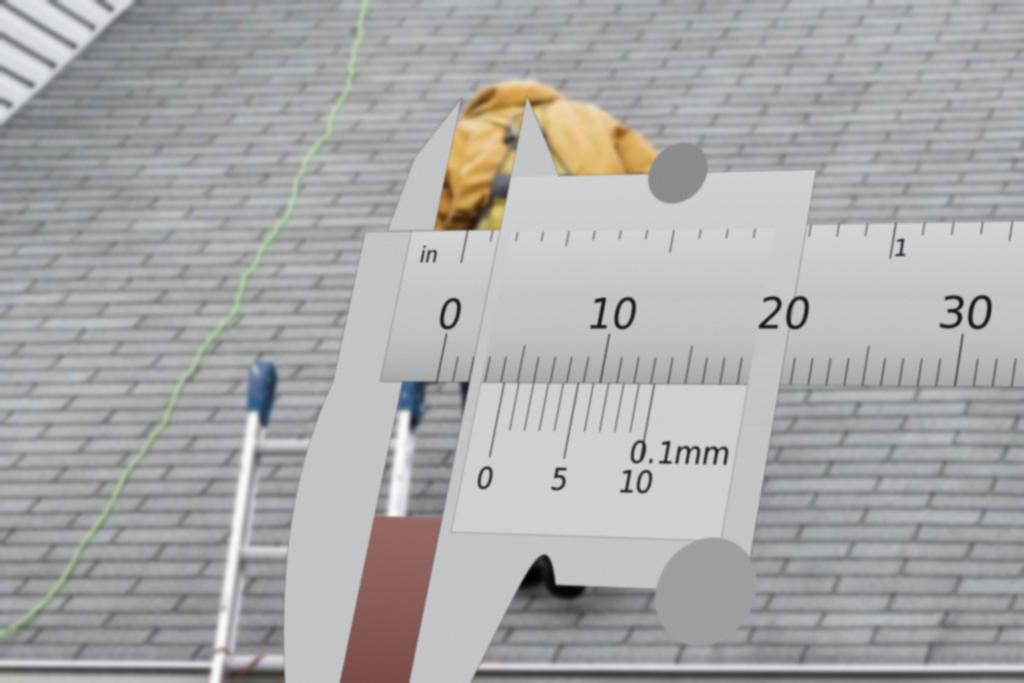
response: 4.2; mm
